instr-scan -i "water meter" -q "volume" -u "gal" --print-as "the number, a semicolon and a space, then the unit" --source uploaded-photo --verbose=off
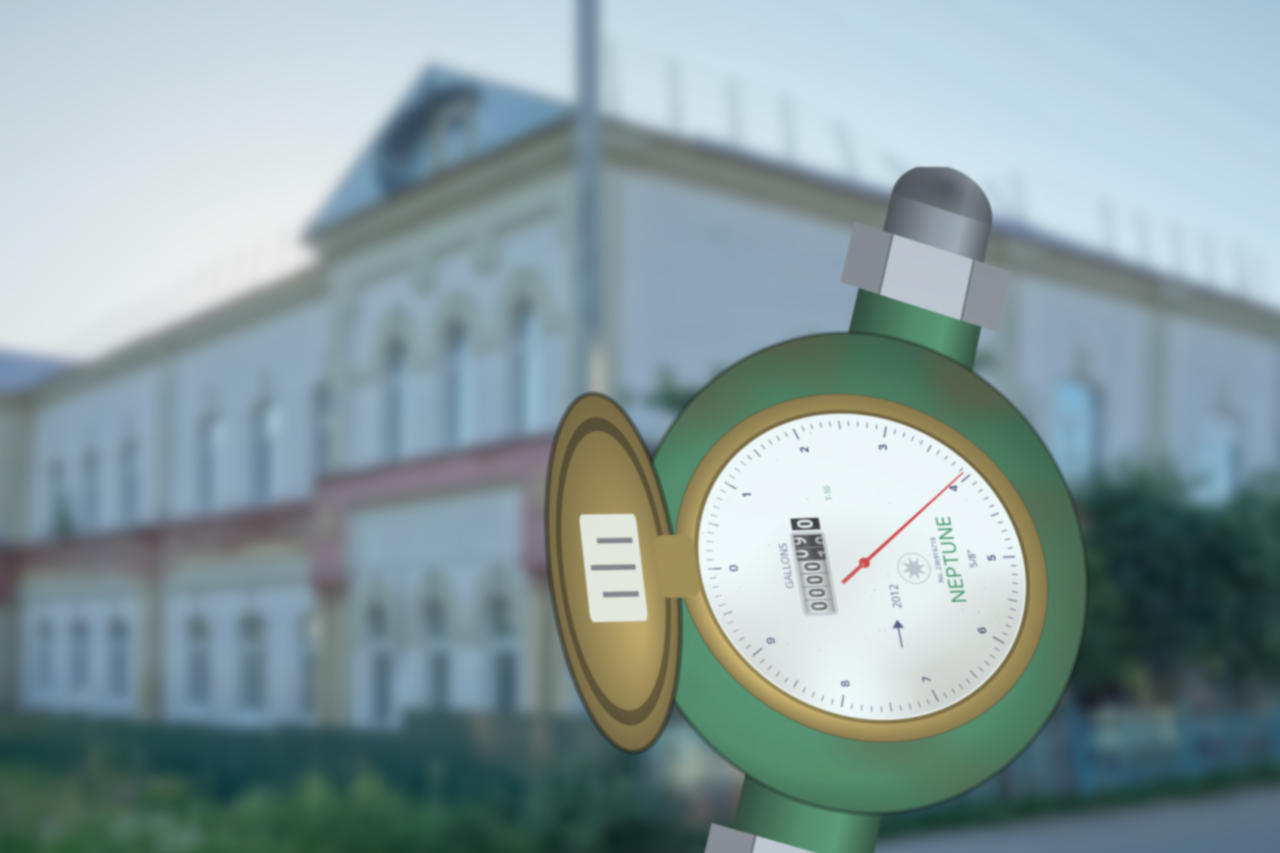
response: 93.9; gal
